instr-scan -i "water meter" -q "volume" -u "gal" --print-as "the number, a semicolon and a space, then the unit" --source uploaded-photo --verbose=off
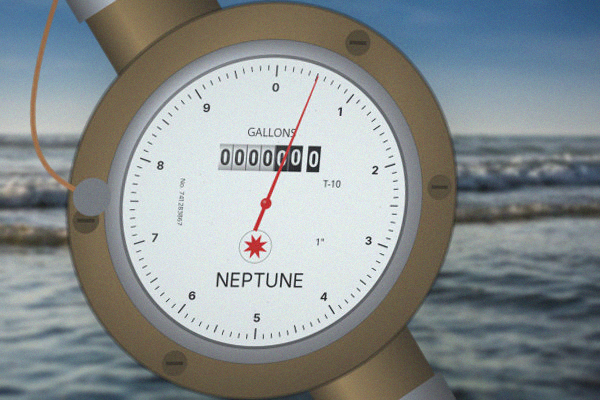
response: 0.5; gal
